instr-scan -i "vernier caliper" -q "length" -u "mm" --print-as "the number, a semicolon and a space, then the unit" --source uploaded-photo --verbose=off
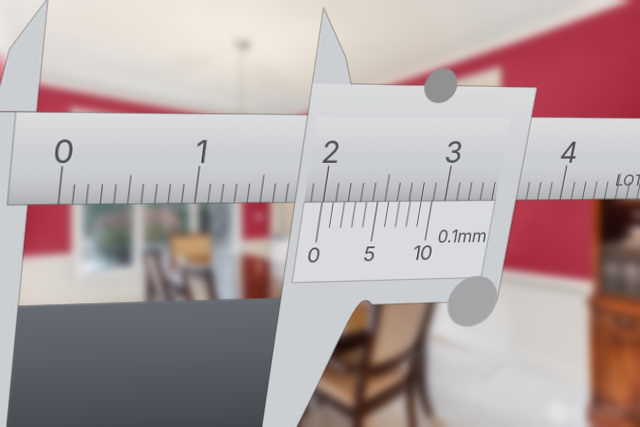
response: 19.9; mm
